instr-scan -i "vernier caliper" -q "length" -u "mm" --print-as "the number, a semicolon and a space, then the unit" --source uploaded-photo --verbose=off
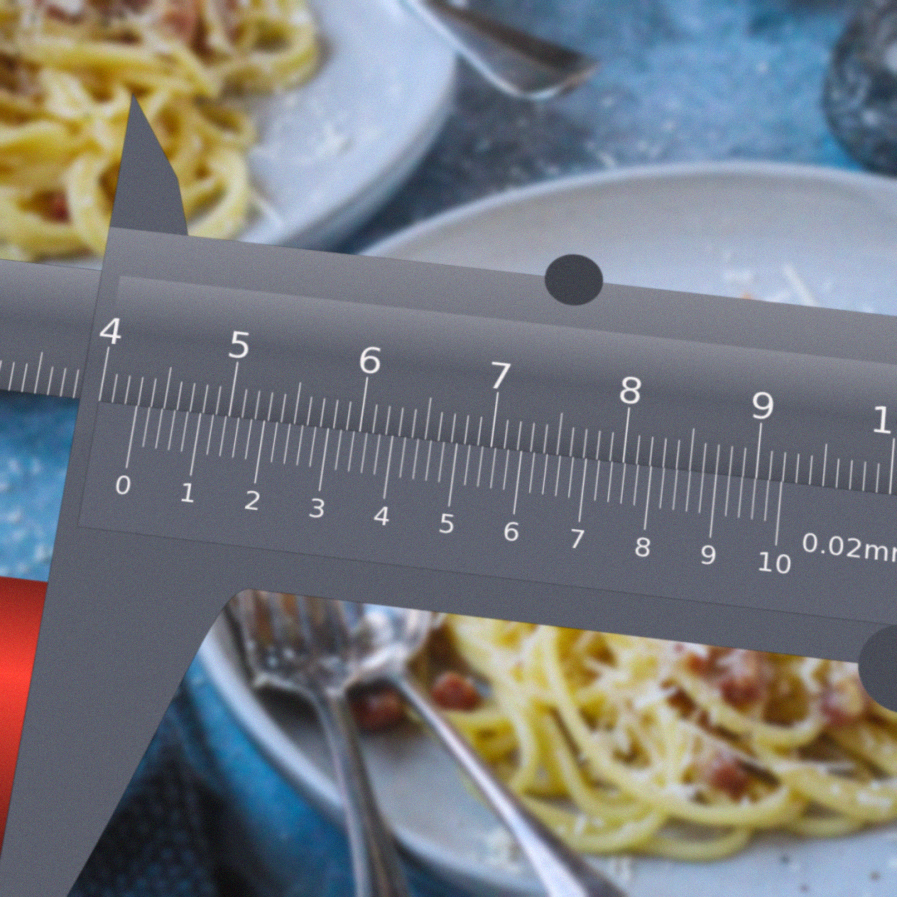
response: 42.9; mm
